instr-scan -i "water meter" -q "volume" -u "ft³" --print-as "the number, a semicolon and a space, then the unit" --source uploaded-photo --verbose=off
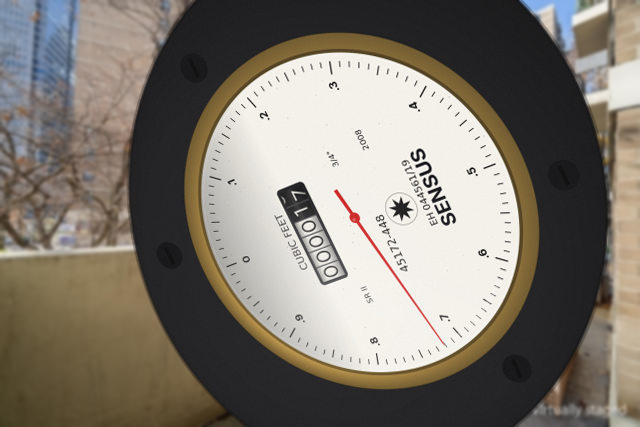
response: 16.72; ft³
